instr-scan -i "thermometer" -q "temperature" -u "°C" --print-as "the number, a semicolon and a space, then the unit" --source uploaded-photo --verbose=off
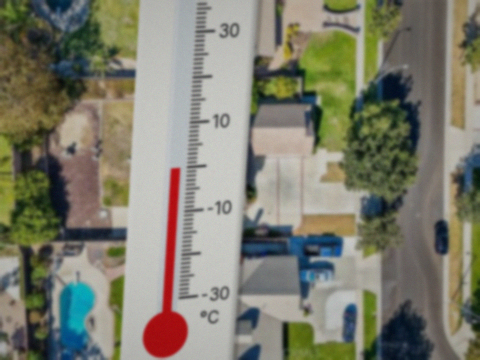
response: 0; °C
